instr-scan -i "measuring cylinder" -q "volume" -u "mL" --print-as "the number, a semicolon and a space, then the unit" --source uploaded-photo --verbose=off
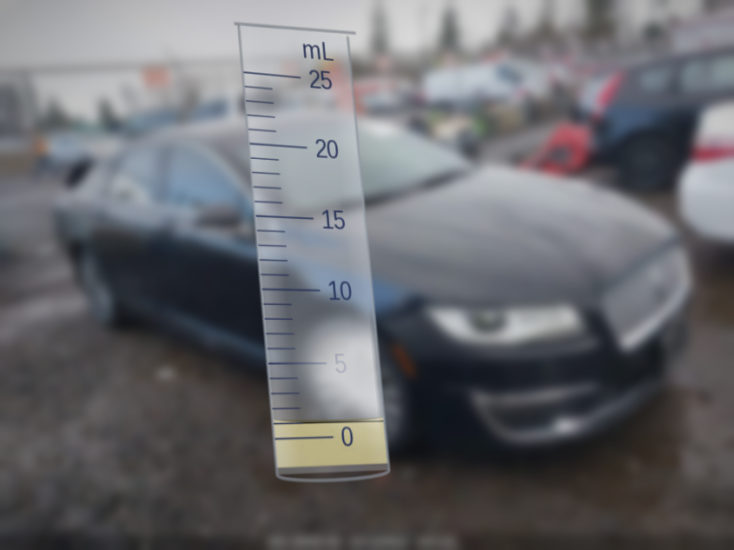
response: 1; mL
